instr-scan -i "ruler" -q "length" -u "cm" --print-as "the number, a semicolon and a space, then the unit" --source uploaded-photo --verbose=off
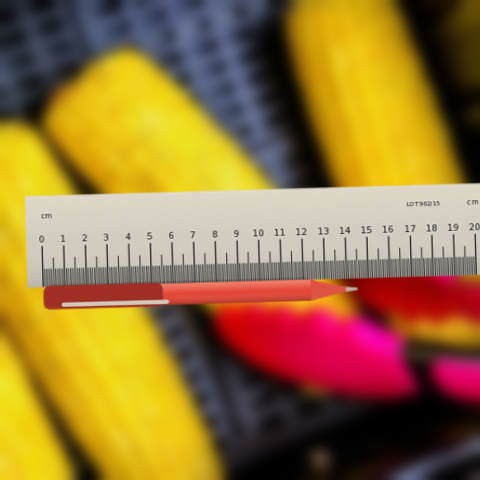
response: 14.5; cm
